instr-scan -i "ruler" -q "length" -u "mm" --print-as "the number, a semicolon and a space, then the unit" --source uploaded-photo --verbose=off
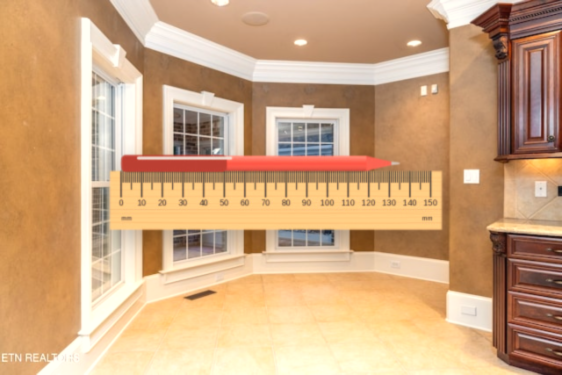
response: 135; mm
